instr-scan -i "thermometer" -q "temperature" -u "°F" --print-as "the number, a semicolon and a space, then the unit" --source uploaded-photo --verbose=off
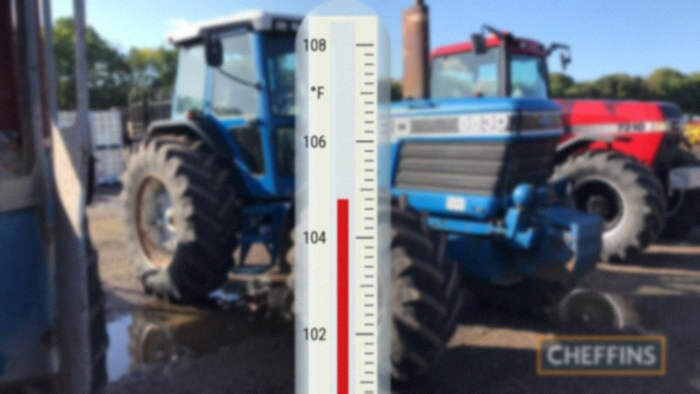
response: 104.8; °F
